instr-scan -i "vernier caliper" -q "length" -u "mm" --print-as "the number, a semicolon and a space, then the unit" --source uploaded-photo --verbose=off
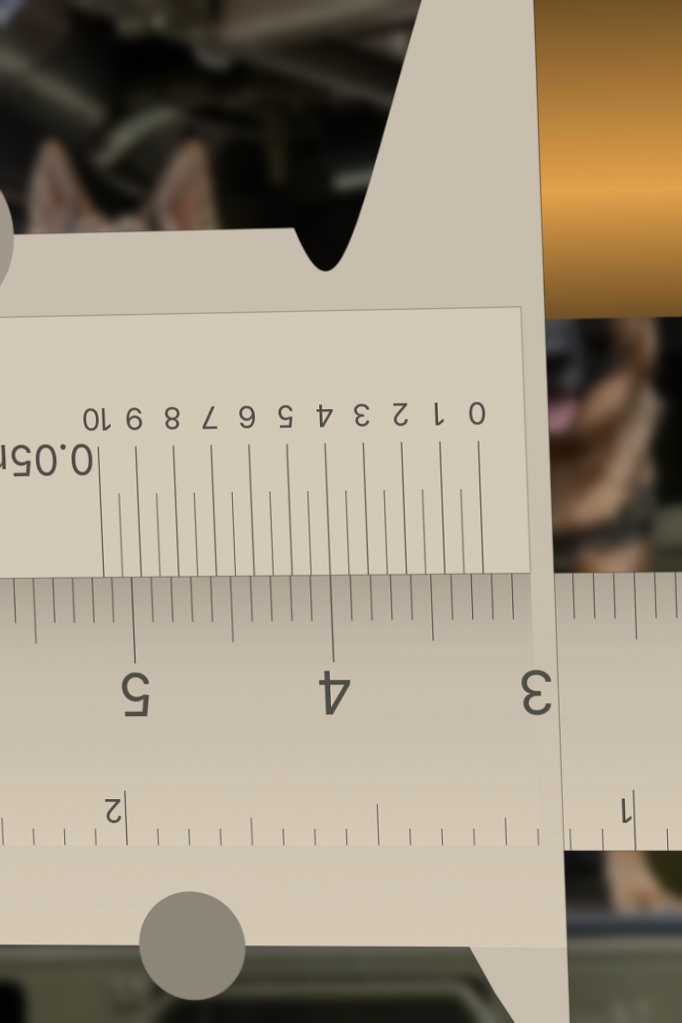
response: 32.4; mm
